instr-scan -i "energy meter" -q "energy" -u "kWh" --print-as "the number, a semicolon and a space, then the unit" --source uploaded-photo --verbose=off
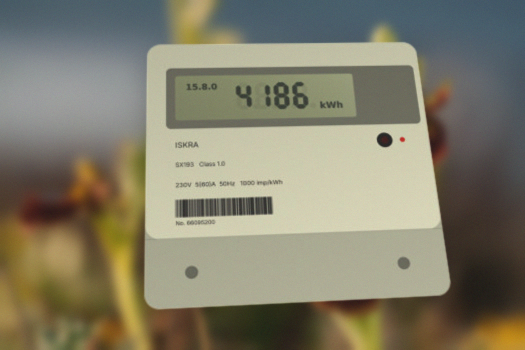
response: 4186; kWh
